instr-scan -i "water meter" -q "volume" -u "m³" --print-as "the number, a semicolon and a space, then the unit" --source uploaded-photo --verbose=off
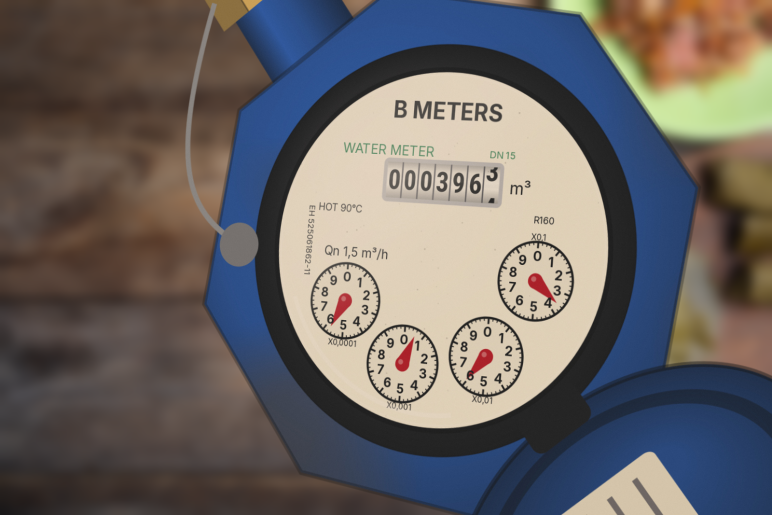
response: 3963.3605; m³
